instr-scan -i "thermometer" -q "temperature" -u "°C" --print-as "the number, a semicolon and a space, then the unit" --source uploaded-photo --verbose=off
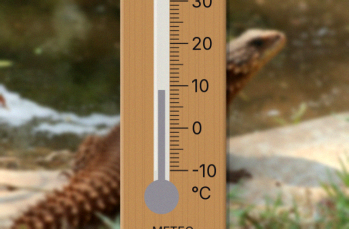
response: 9; °C
